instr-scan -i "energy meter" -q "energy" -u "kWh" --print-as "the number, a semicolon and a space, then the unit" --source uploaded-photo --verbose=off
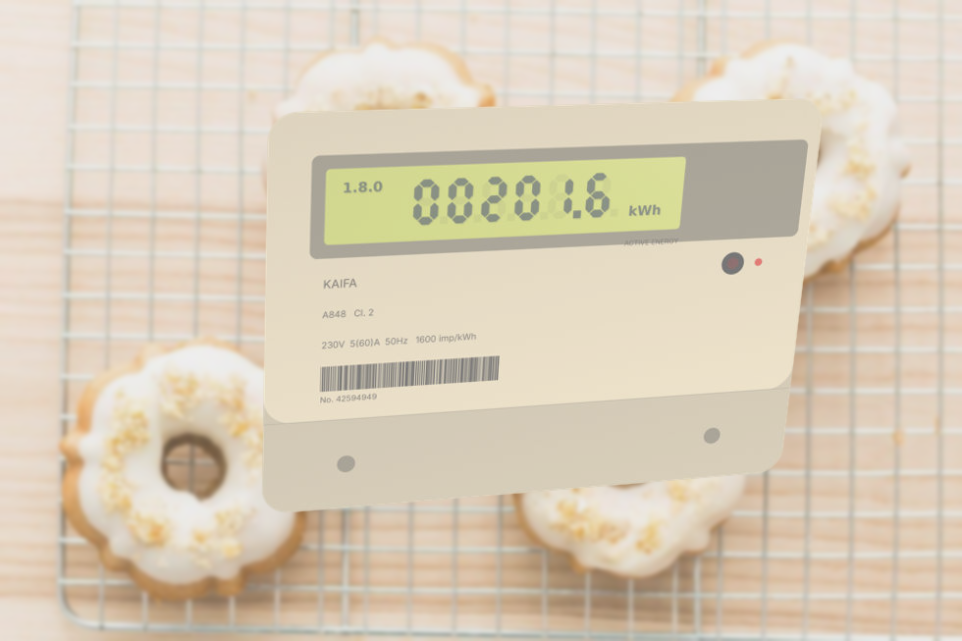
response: 201.6; kWh
